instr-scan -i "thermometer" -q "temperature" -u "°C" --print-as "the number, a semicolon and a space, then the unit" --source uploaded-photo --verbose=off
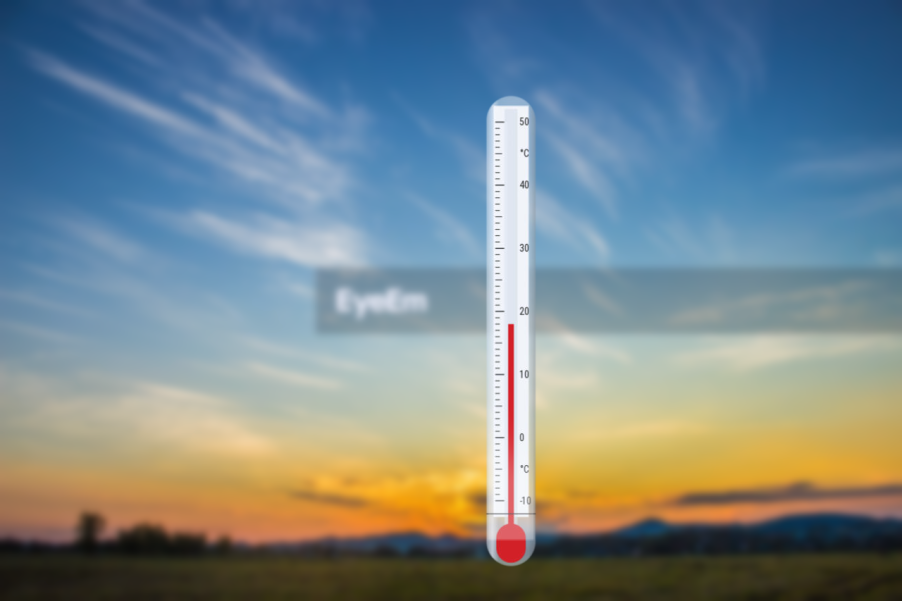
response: 18; °C
